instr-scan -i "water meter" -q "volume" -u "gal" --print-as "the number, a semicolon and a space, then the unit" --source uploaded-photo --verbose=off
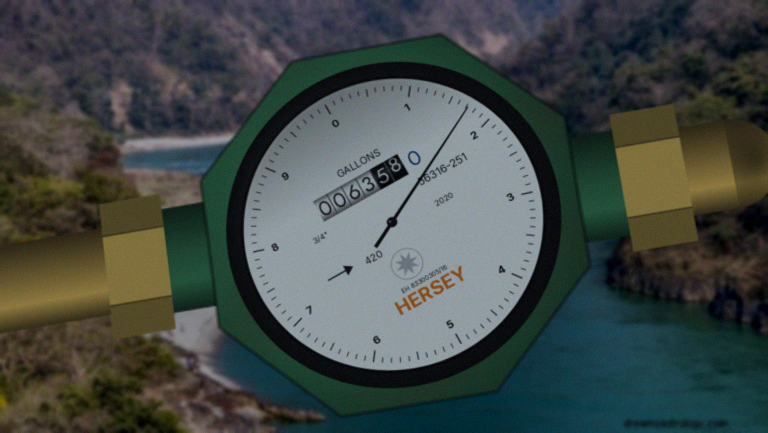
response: 63581.7; gal
